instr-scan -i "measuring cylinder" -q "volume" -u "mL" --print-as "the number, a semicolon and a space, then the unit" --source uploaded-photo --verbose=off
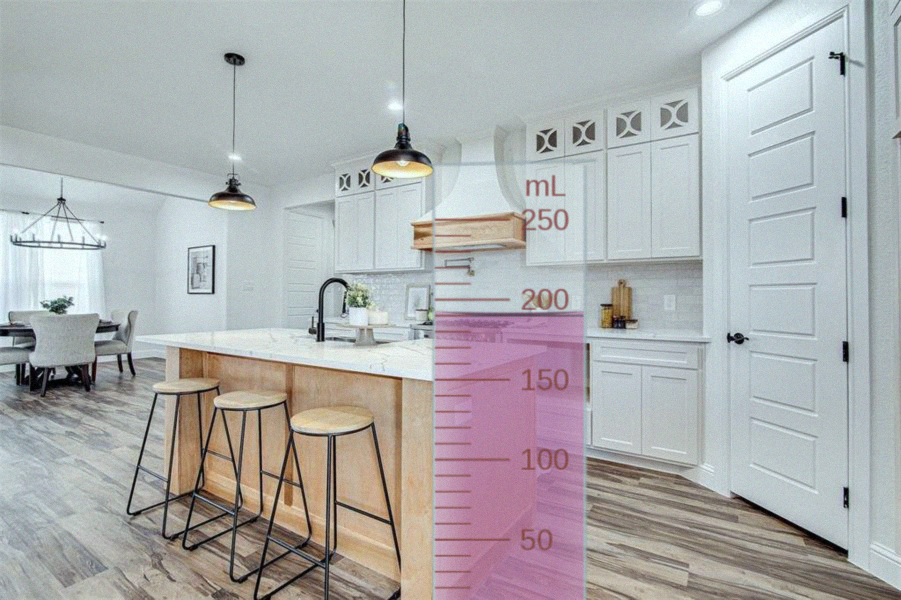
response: 190; mL
